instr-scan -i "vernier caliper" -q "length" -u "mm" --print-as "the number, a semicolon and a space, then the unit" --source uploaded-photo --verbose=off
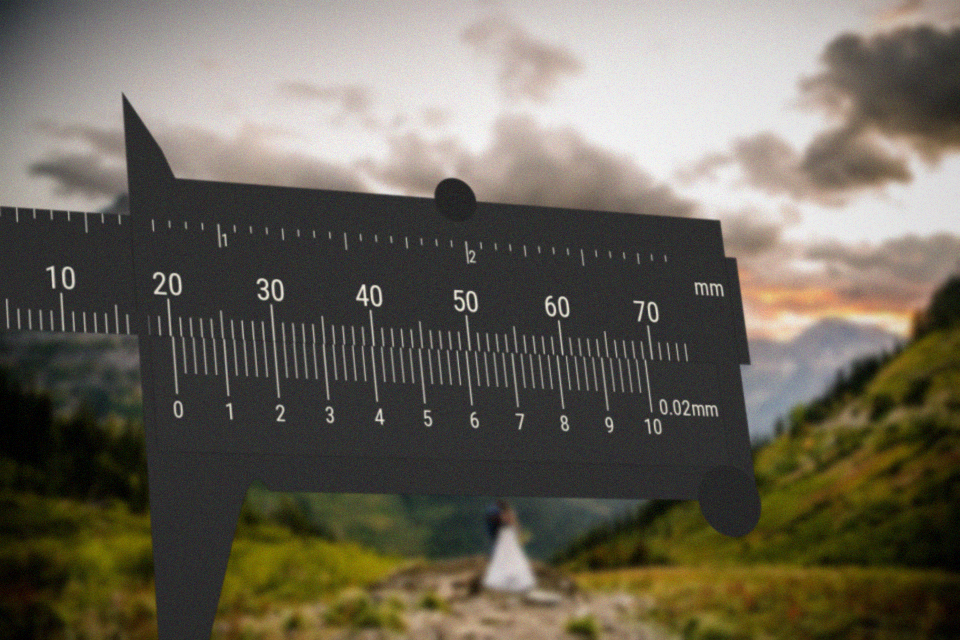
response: 20.2; mm
